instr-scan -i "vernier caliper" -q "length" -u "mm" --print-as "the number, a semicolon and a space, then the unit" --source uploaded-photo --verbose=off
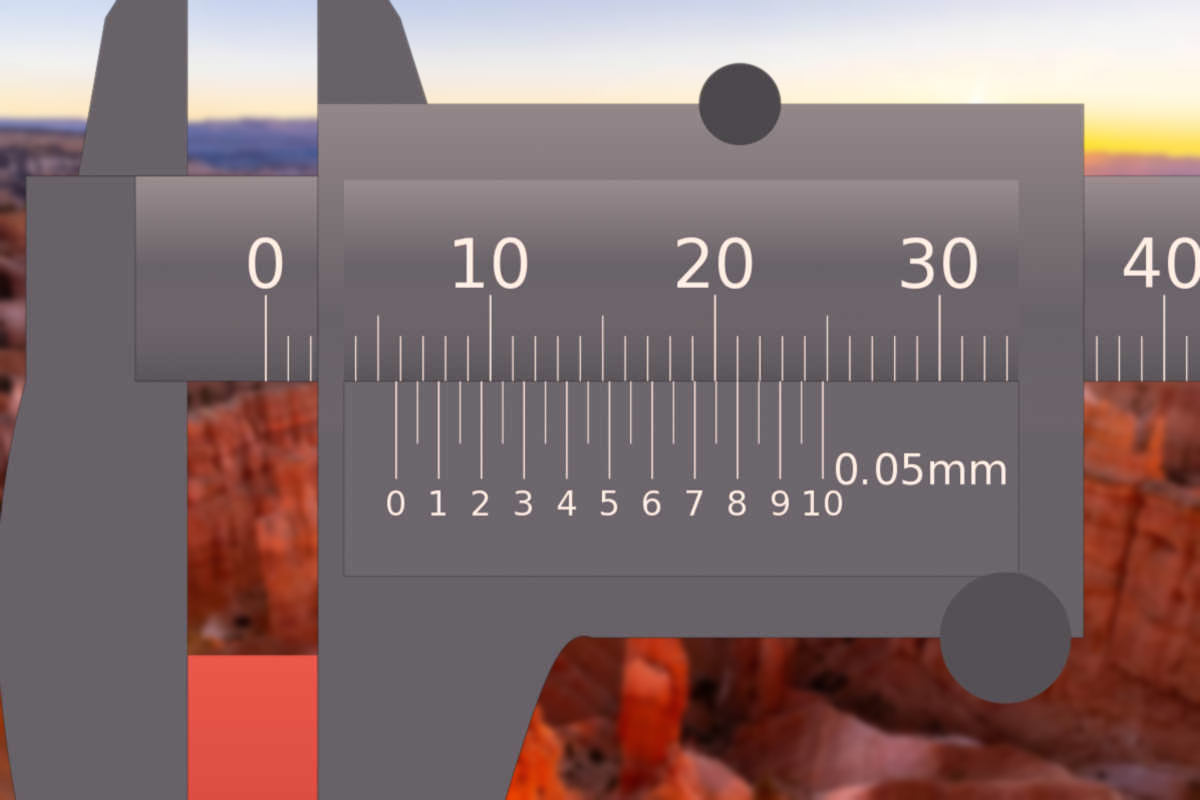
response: 5.8; mm
